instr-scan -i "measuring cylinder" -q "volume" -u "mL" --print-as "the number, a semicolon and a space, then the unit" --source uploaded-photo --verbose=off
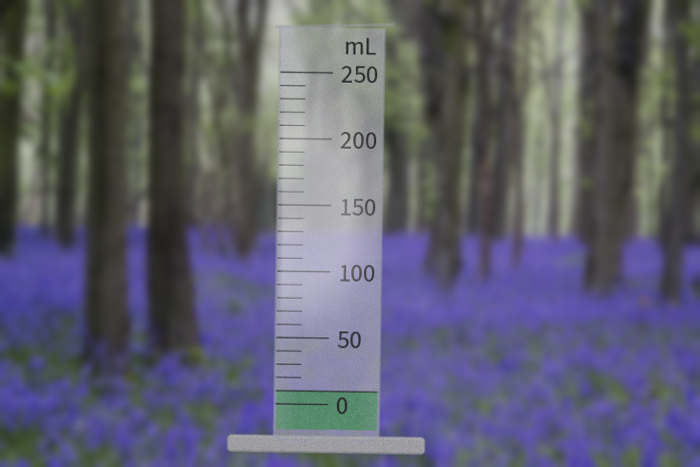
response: 10; mL
